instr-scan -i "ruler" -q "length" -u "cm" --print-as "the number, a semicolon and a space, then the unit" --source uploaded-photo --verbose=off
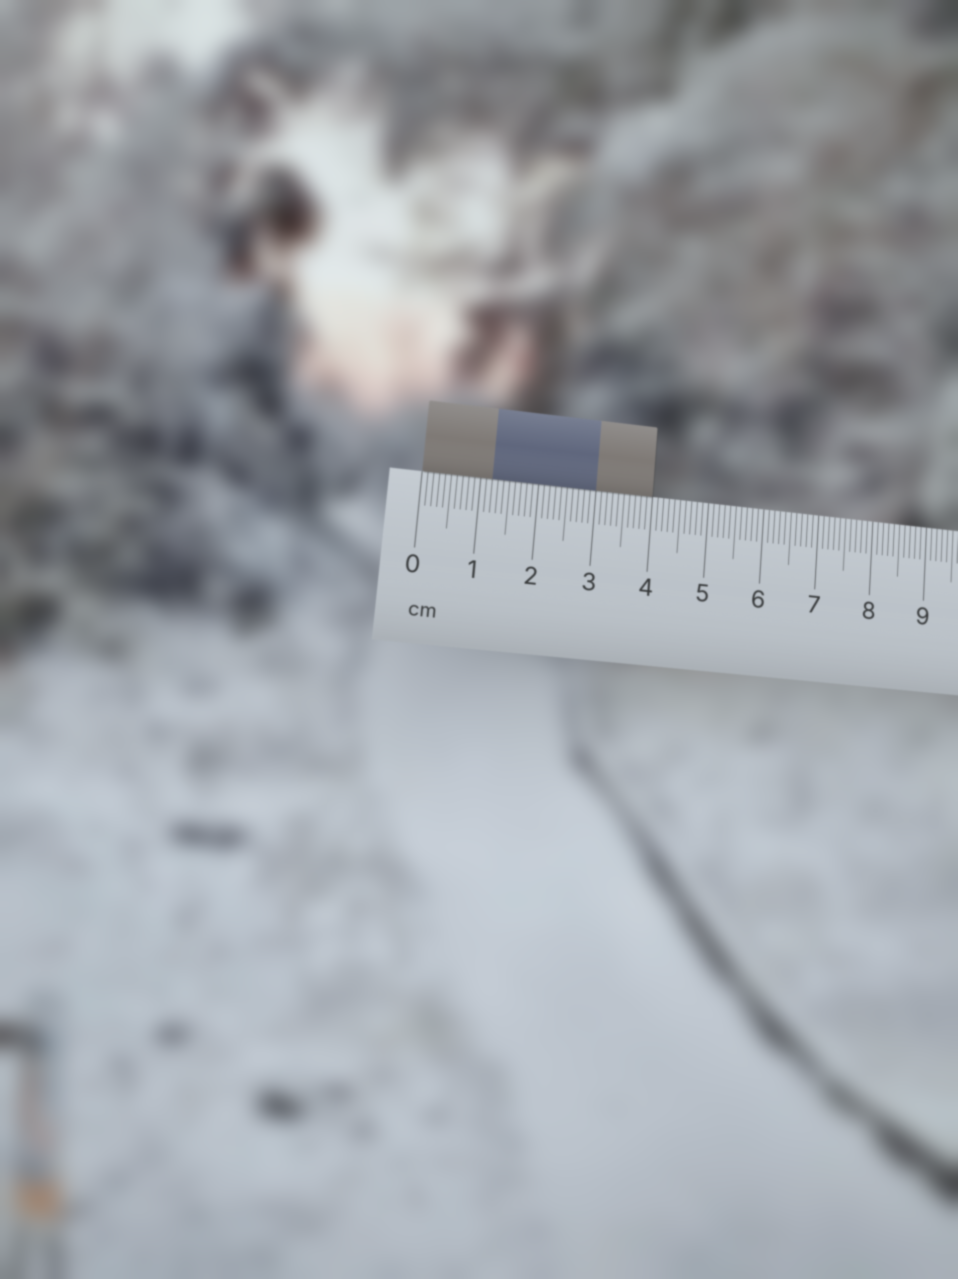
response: 4; cm
